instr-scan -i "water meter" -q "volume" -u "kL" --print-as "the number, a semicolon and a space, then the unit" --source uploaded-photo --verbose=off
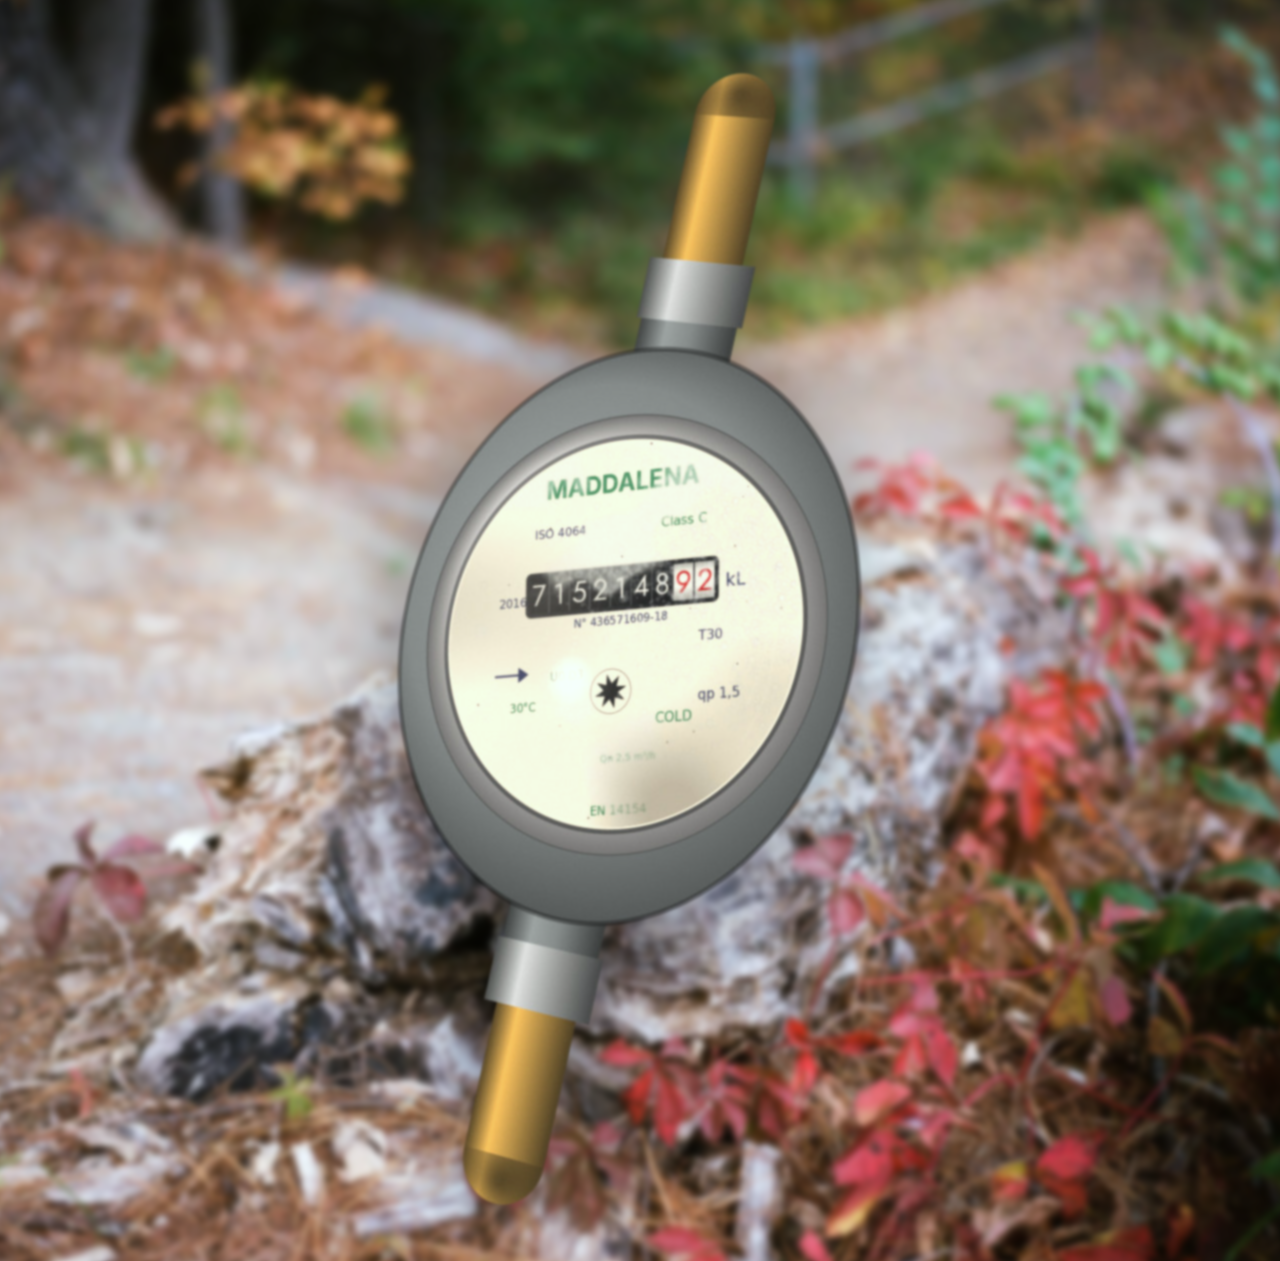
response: 7152148.92; kL
